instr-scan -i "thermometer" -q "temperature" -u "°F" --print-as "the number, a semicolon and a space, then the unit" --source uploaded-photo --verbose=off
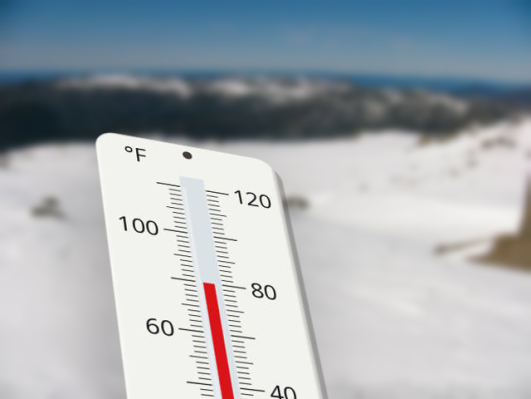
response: 80; °F
